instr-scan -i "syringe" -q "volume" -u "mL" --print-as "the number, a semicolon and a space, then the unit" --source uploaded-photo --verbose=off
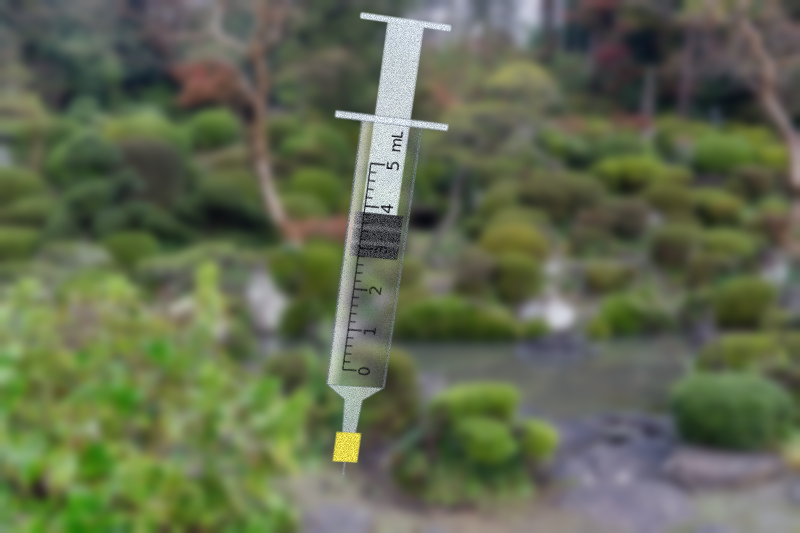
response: 2.8; mL
